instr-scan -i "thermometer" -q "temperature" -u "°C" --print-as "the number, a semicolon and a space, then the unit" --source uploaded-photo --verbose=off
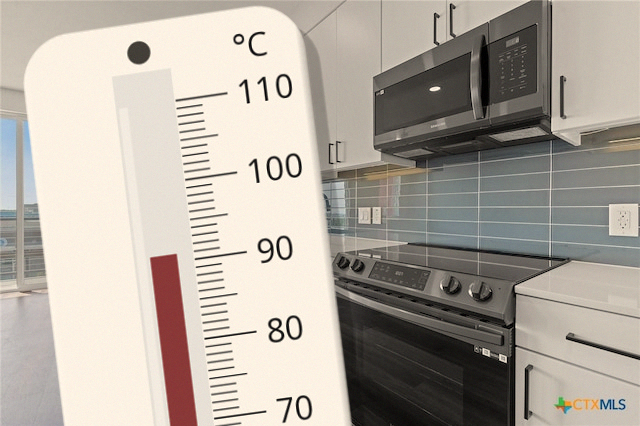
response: 91; °C
